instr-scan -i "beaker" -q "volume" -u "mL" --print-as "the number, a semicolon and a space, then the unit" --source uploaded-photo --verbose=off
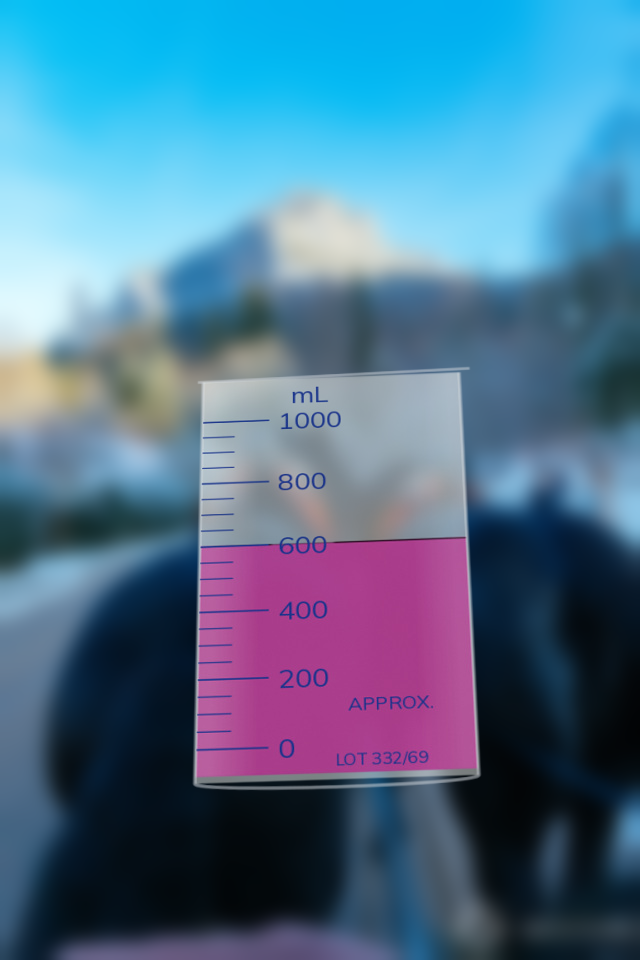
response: 600; mL
